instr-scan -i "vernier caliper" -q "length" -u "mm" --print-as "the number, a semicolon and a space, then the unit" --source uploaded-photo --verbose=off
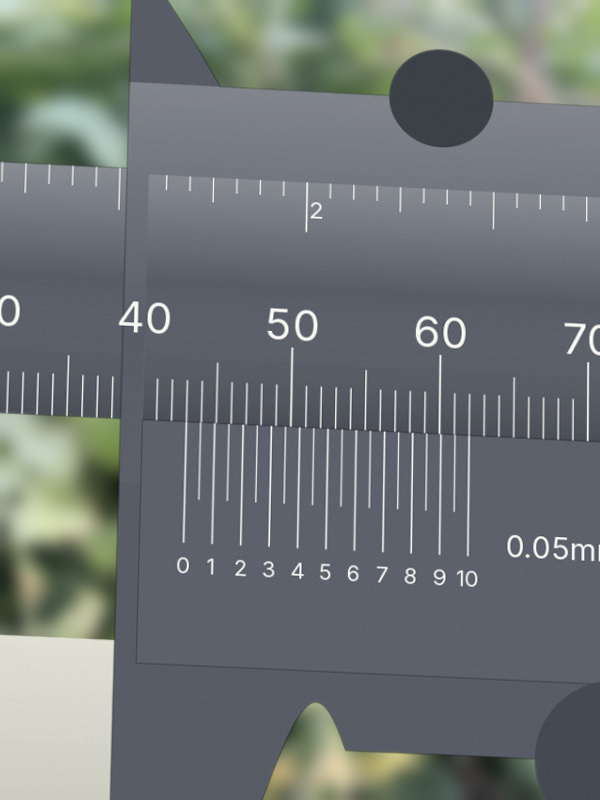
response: 43.0; mm
